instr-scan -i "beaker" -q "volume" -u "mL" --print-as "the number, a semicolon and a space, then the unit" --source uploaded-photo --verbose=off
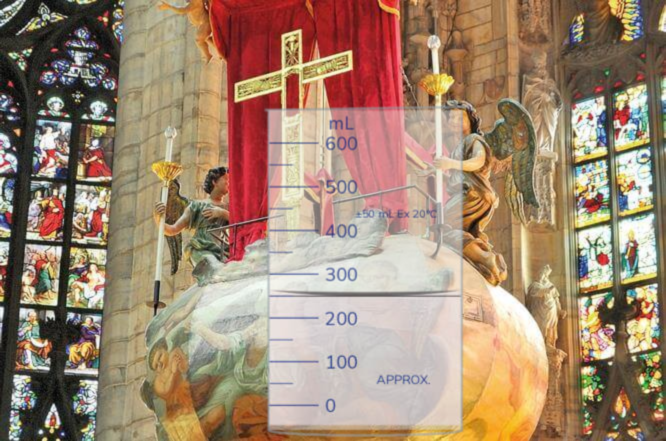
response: 250; mL
